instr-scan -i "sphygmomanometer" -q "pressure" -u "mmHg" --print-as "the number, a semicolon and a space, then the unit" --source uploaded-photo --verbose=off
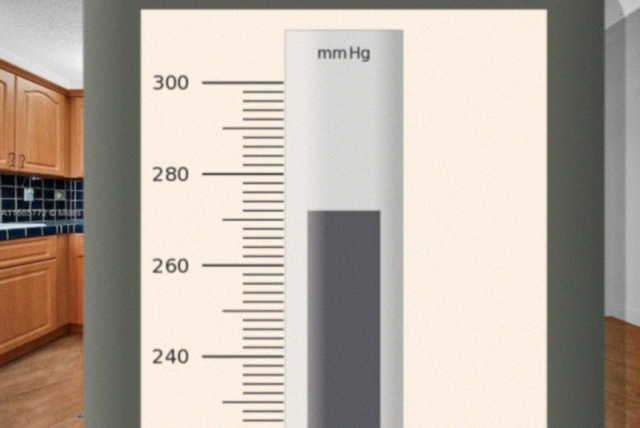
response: 272; mmHg
